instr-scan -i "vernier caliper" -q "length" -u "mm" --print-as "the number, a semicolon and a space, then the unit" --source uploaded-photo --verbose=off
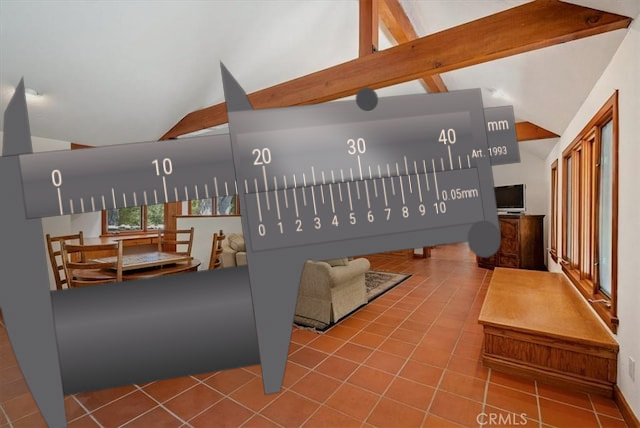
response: 19.0; mm
